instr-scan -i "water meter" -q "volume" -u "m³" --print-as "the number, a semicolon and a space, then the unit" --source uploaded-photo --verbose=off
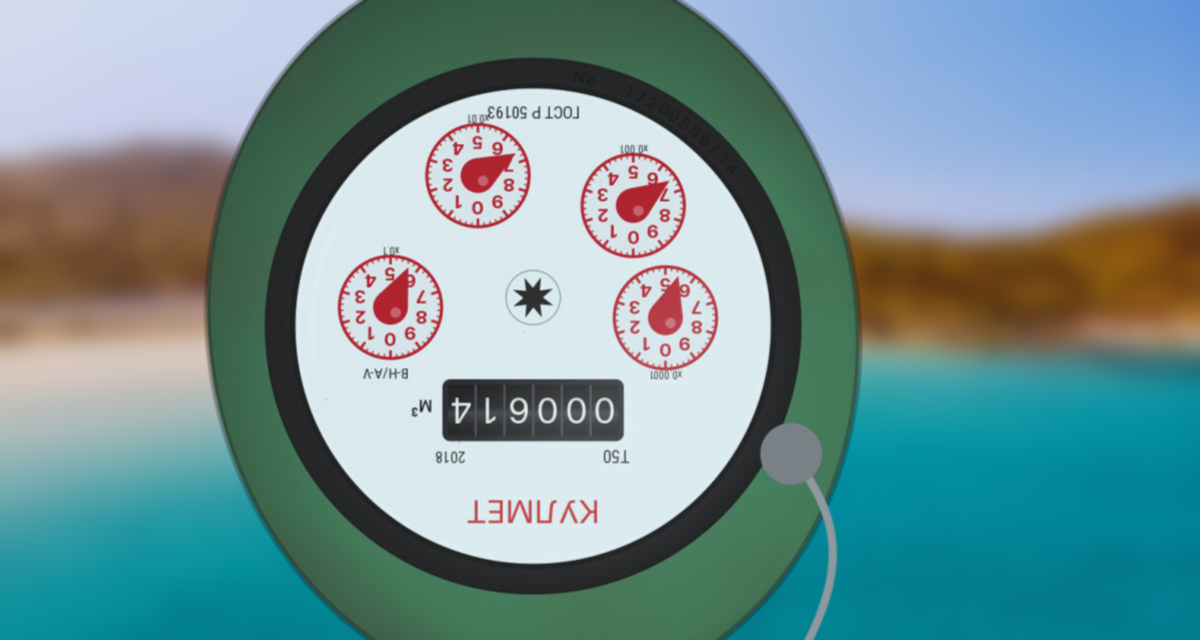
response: 614.5665; m³
